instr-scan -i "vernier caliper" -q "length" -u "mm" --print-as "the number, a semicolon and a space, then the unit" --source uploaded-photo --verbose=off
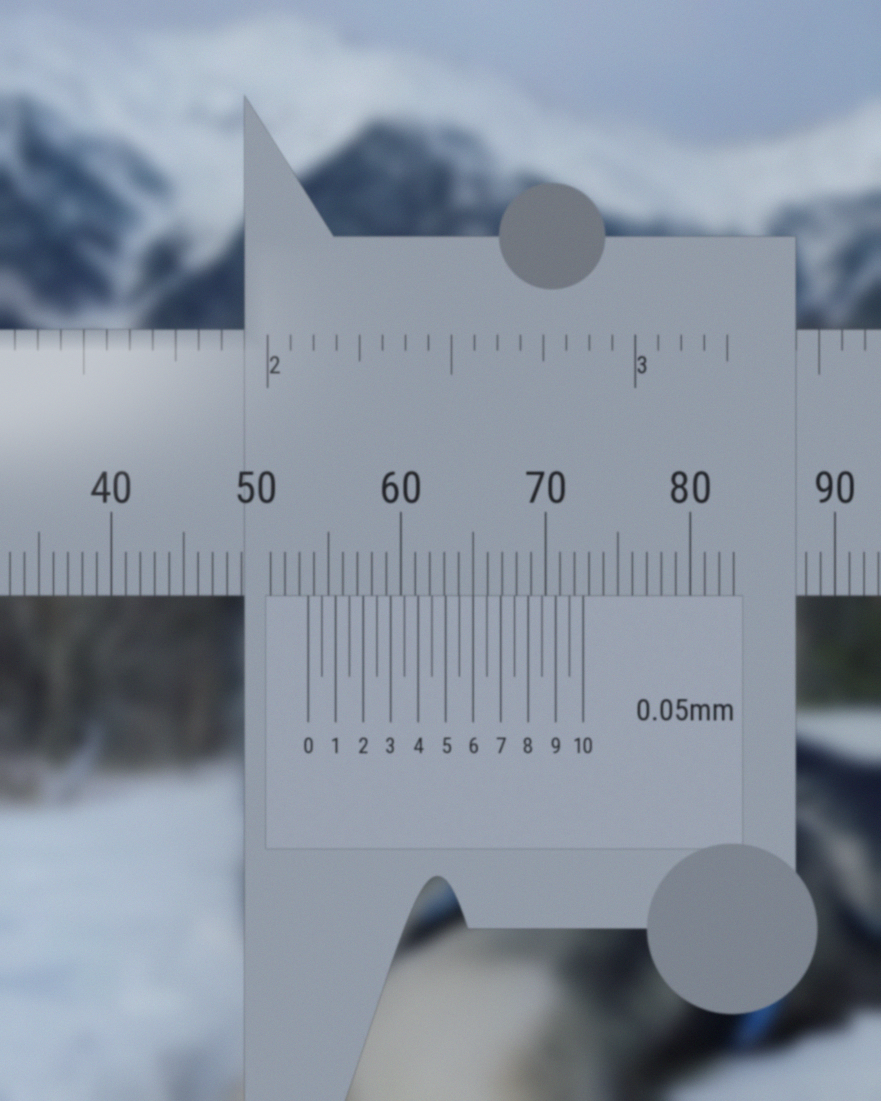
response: 53.6; mm
